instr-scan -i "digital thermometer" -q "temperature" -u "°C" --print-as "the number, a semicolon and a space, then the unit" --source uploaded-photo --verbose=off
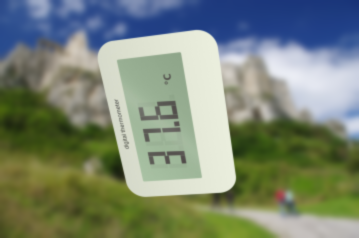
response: 37.6; °C
